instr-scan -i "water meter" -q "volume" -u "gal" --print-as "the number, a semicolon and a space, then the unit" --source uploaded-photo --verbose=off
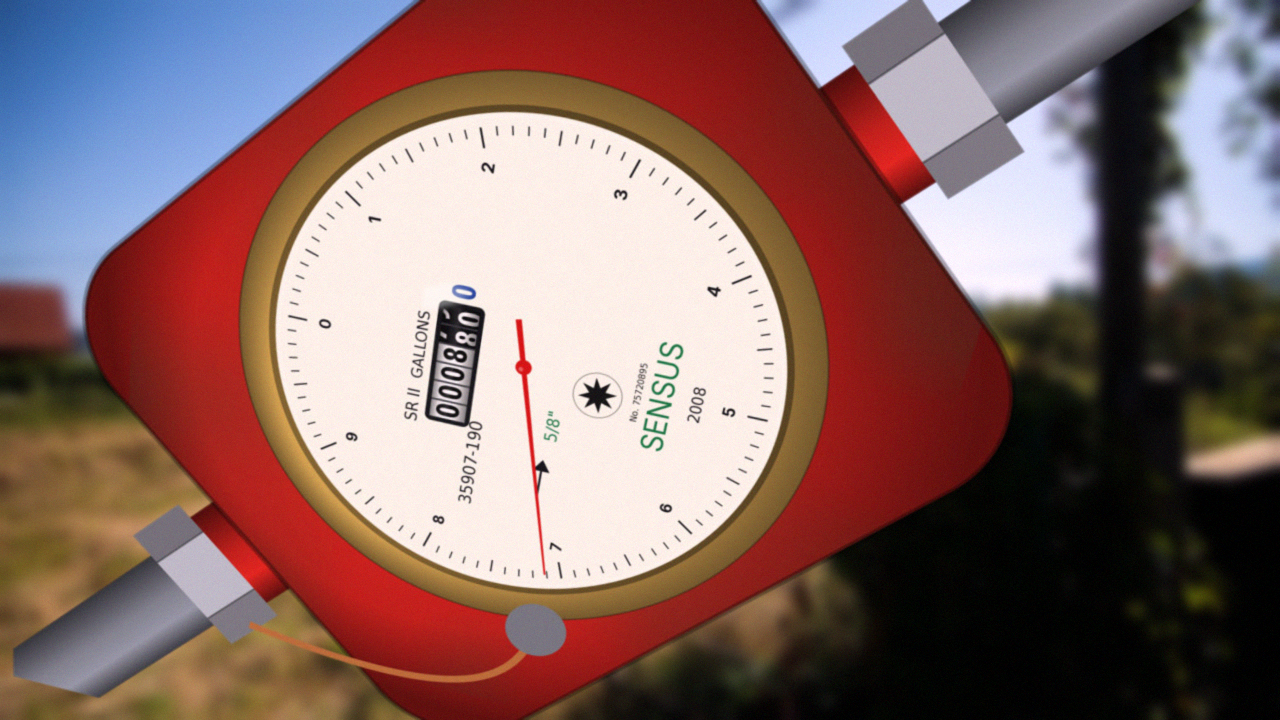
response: 8797.1; gal
